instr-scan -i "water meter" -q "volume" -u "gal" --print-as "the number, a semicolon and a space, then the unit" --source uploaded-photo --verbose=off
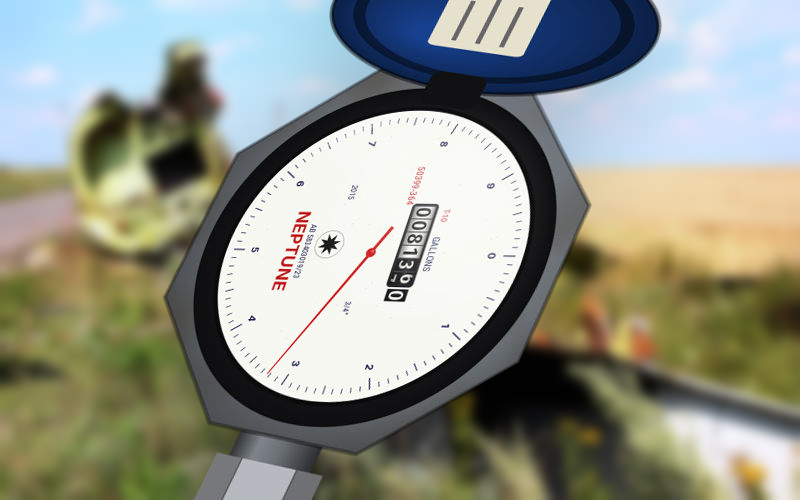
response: 81363.2; gal
